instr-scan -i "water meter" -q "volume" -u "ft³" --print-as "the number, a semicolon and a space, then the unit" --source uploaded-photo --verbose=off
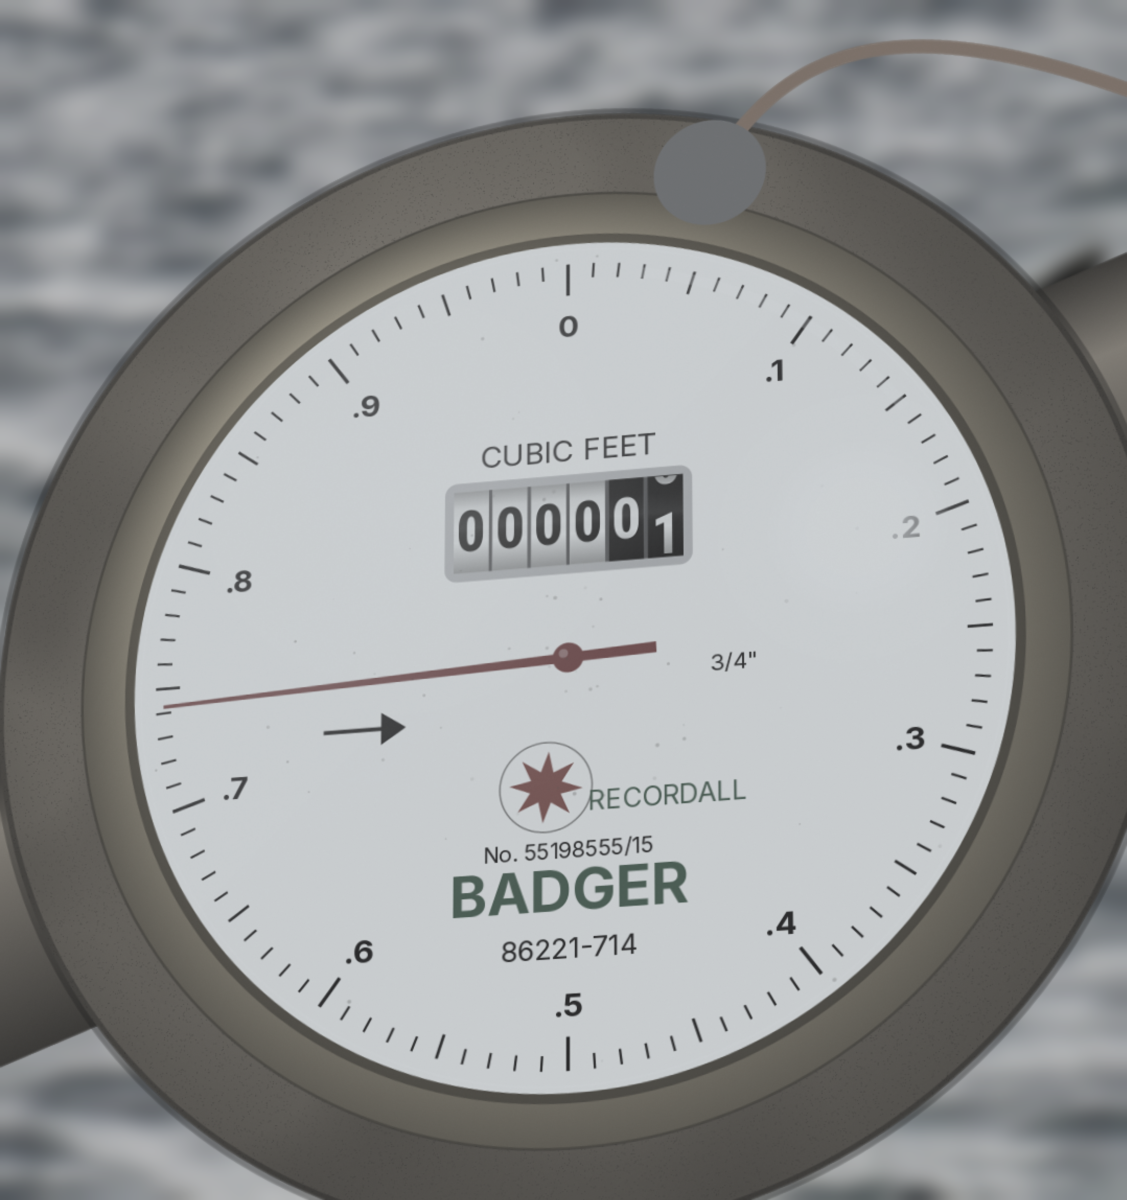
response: 0.74; ft³
